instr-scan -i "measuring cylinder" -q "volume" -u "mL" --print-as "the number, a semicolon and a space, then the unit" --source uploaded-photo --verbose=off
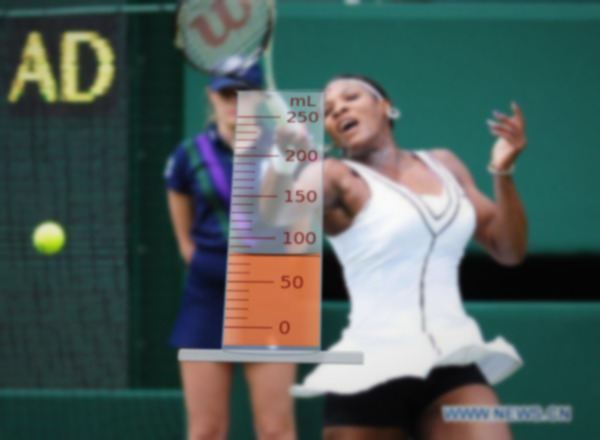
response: 80; mL
